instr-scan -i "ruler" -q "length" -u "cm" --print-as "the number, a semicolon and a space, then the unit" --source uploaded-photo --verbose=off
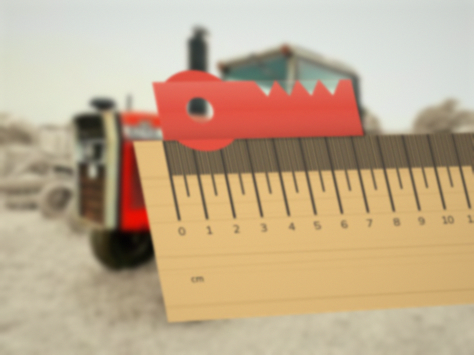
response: 7.5; cm
